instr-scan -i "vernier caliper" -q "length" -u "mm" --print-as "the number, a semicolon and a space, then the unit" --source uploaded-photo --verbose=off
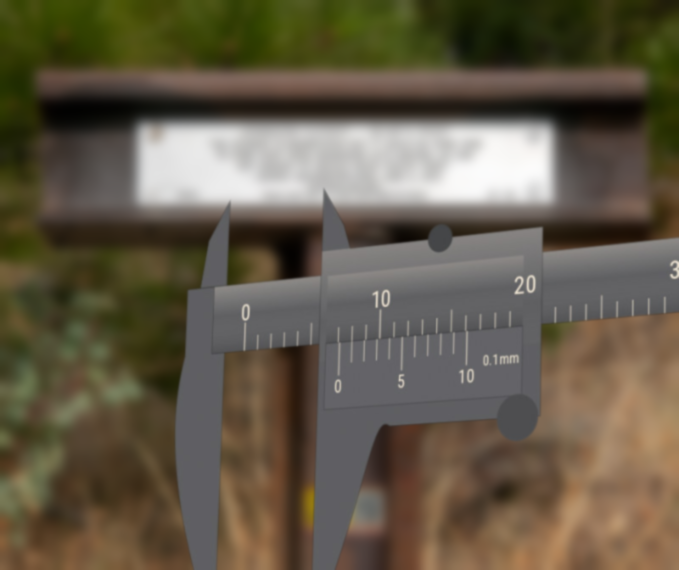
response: 7.1; mm
